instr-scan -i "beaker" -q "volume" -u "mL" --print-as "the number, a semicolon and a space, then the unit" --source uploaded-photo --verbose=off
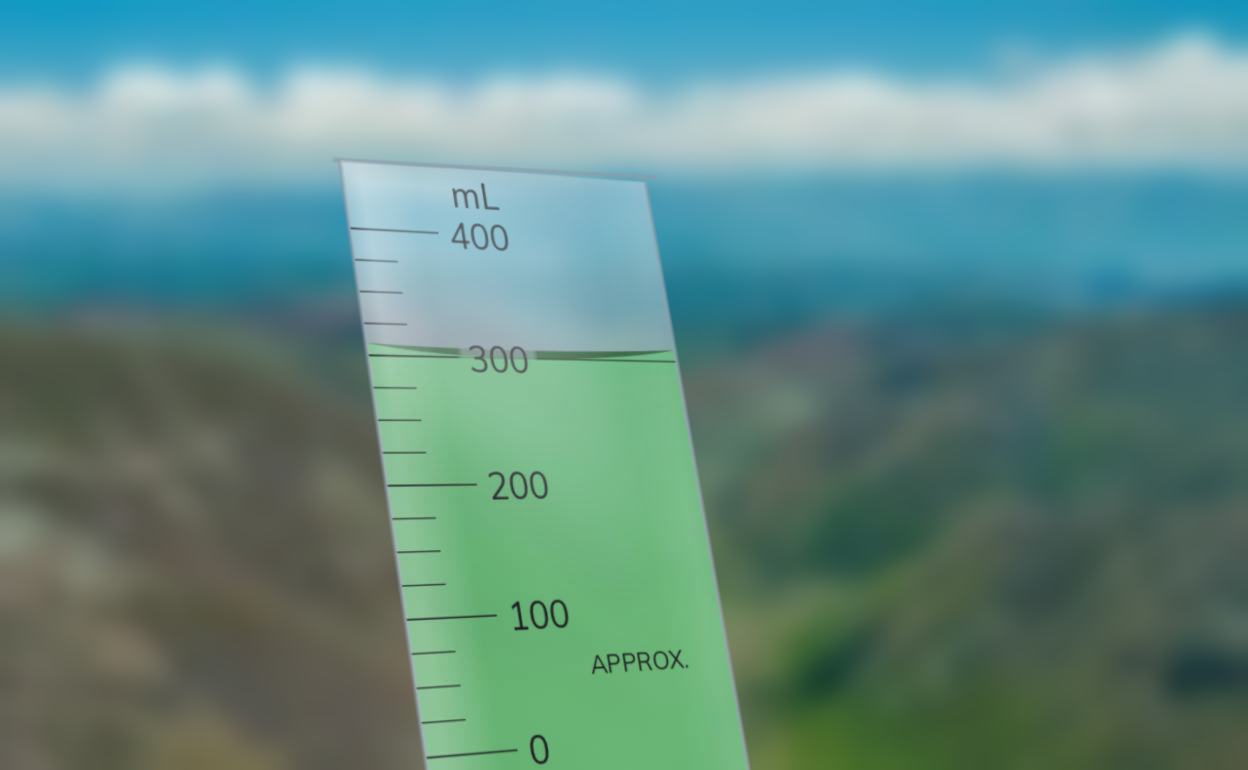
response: 300; mL
